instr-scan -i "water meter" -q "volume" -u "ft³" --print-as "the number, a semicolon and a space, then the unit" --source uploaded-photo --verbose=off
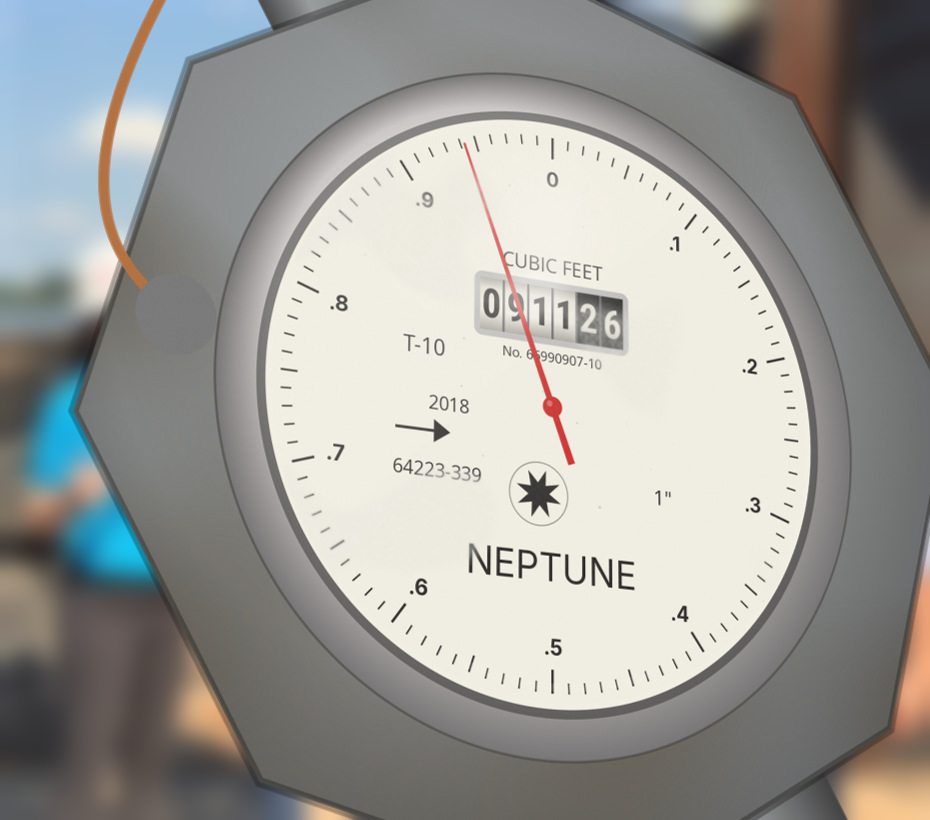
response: 91125.94; ft³
